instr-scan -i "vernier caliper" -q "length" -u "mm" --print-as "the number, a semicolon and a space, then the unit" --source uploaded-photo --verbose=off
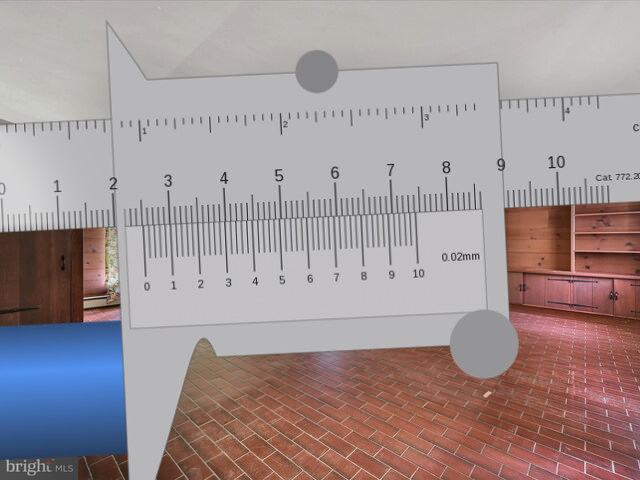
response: 25.2; mm
